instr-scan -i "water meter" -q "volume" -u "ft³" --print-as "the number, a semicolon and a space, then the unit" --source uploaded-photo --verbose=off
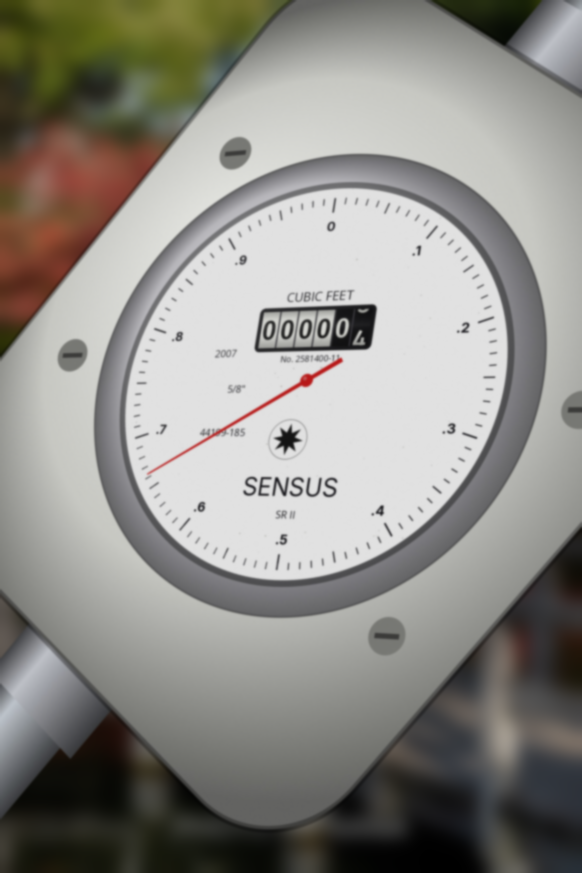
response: 3.66; ft³
